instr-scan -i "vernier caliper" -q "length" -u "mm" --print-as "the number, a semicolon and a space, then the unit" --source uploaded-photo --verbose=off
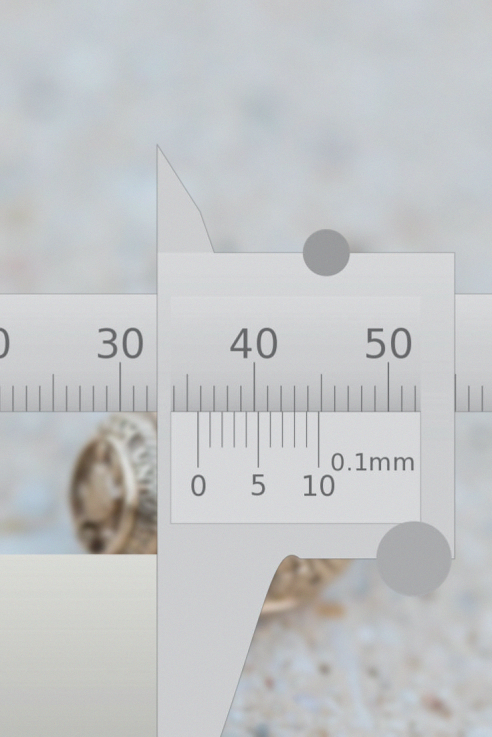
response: 35.8; mm
